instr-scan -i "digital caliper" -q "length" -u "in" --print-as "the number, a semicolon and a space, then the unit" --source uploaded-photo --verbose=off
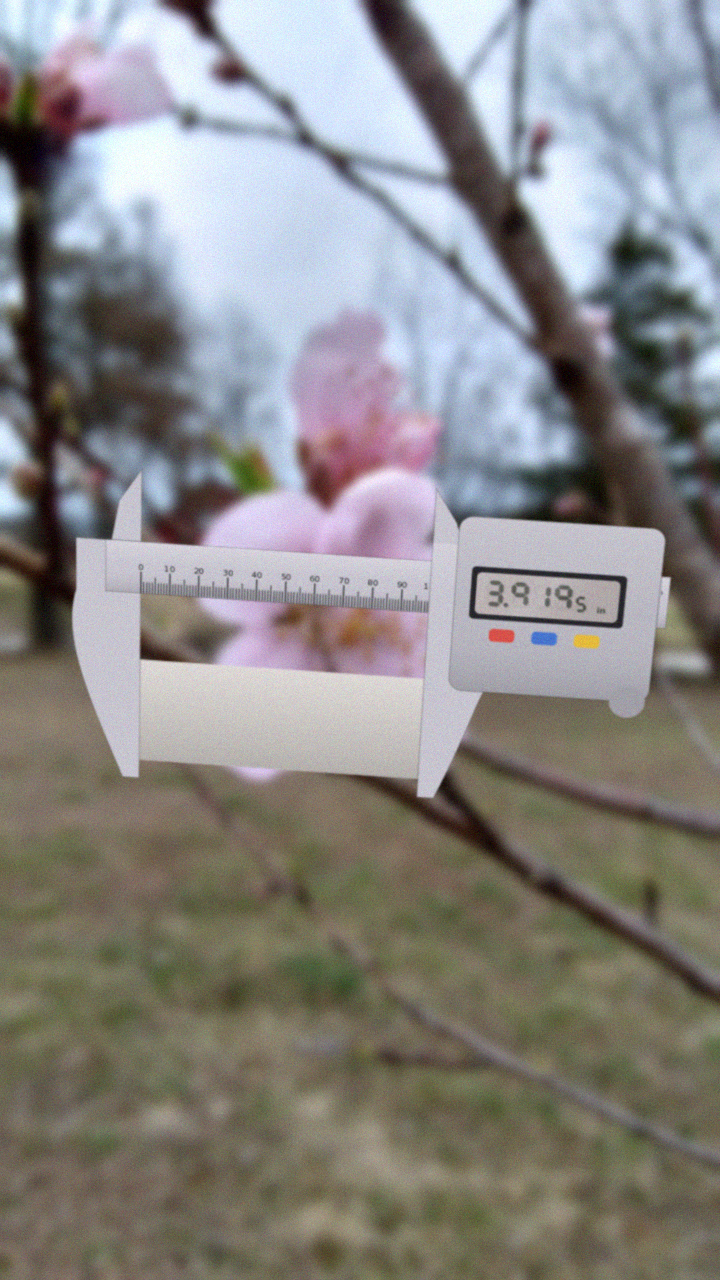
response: 3.9195; in
